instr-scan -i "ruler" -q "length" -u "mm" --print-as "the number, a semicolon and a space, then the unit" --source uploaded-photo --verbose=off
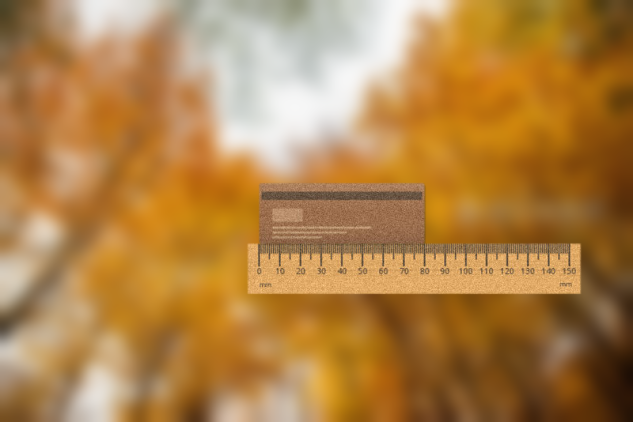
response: 80; mm
